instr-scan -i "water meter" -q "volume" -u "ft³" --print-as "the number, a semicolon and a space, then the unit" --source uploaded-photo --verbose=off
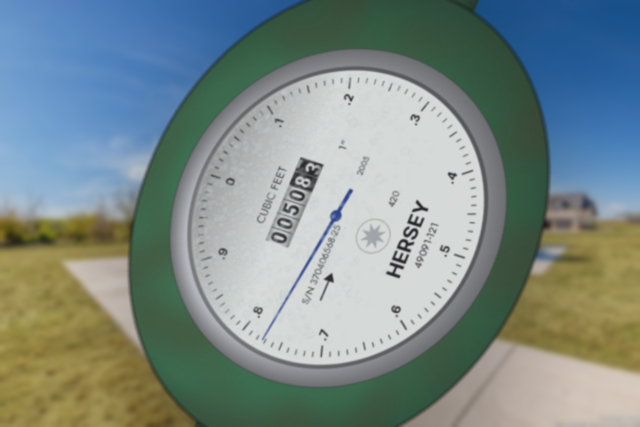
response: 5082.77; ft³
